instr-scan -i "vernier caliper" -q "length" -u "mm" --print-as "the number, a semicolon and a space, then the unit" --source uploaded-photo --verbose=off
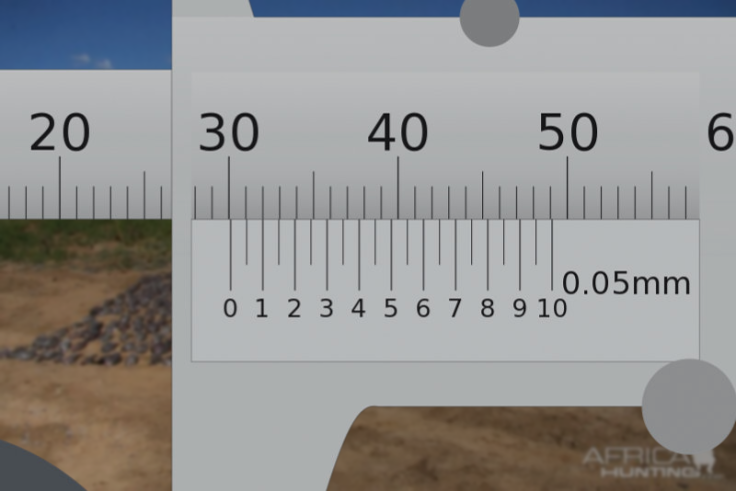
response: 30.1; mm
